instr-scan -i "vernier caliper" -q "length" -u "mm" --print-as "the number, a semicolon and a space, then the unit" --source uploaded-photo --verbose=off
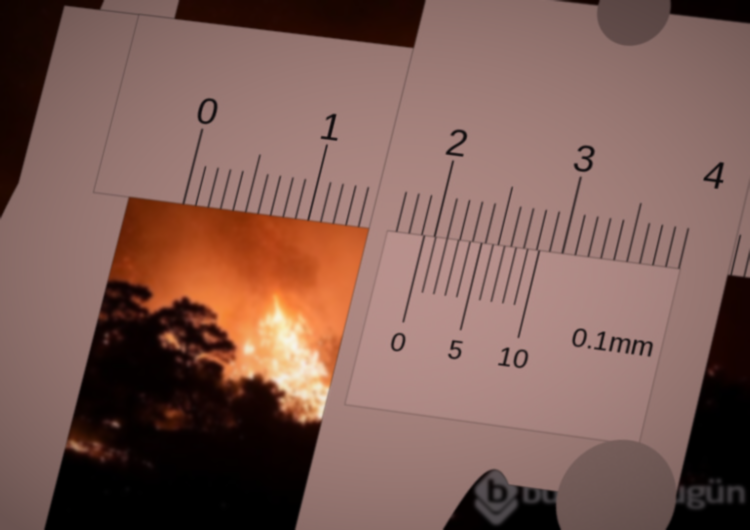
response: 19.2; mm
